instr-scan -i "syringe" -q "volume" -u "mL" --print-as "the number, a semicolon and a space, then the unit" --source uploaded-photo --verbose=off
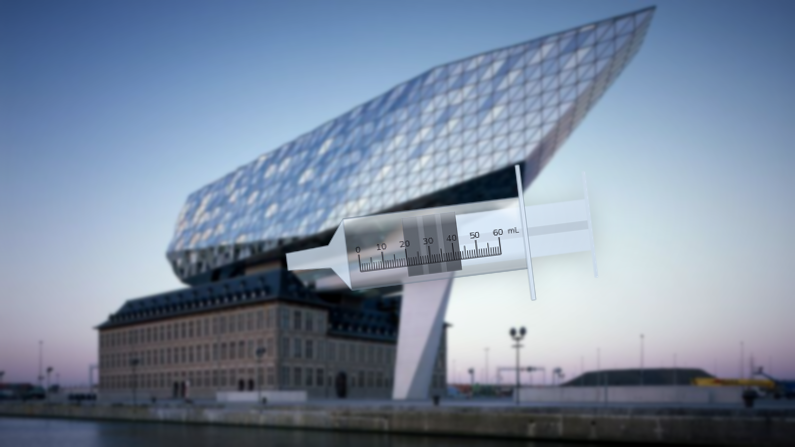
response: 20; mL
